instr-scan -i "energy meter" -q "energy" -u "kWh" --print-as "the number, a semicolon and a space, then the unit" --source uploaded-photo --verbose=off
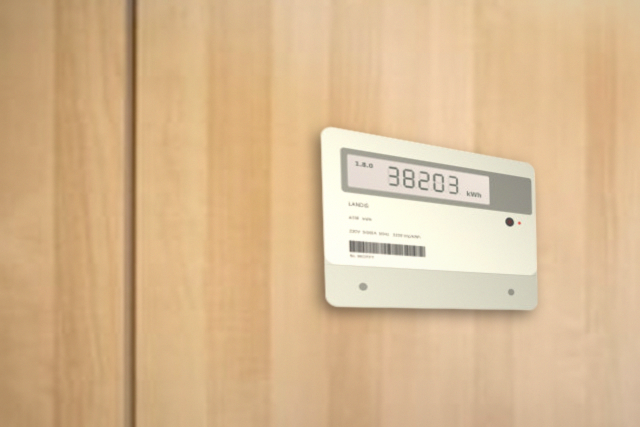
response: 38203; kWh
